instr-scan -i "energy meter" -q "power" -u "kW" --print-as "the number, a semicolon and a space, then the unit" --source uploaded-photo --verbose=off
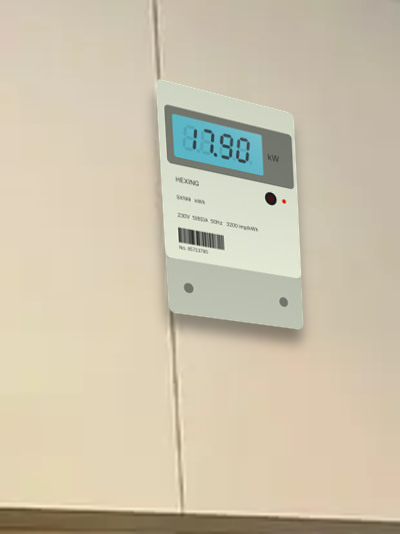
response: 17.90; kW
